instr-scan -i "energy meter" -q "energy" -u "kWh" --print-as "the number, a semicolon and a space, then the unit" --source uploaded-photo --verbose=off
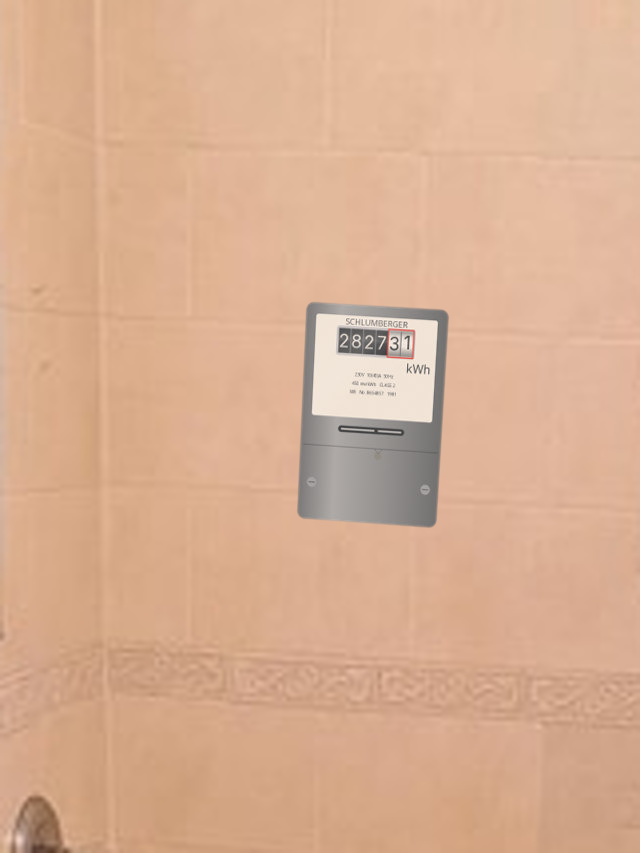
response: 2827.31; kWh
